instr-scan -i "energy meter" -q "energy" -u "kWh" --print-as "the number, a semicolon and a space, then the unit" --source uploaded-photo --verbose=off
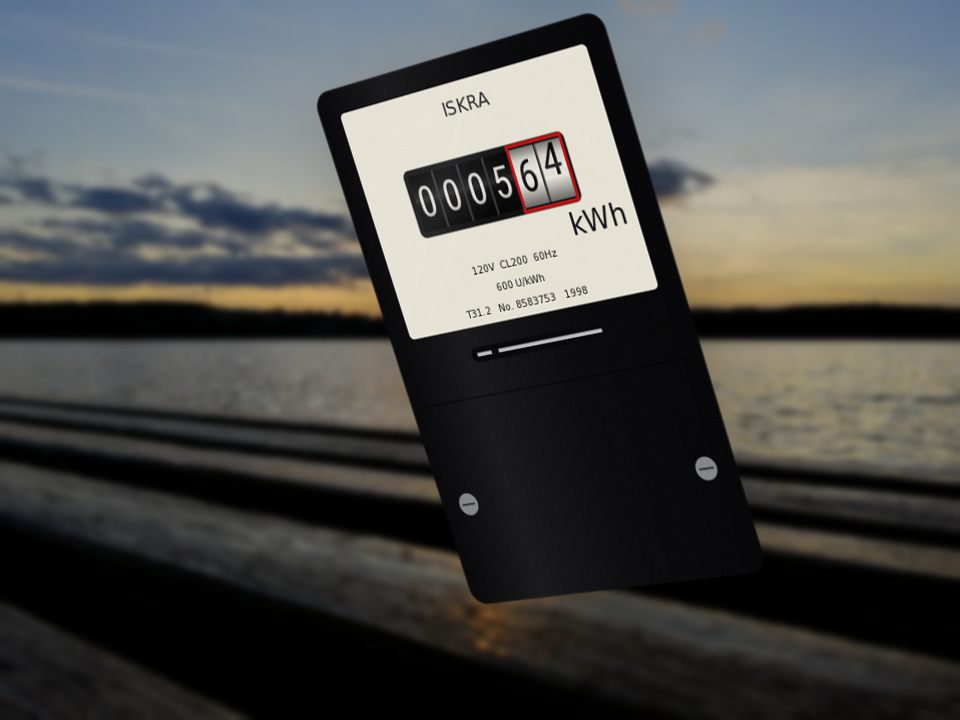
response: 5.64; kWh
